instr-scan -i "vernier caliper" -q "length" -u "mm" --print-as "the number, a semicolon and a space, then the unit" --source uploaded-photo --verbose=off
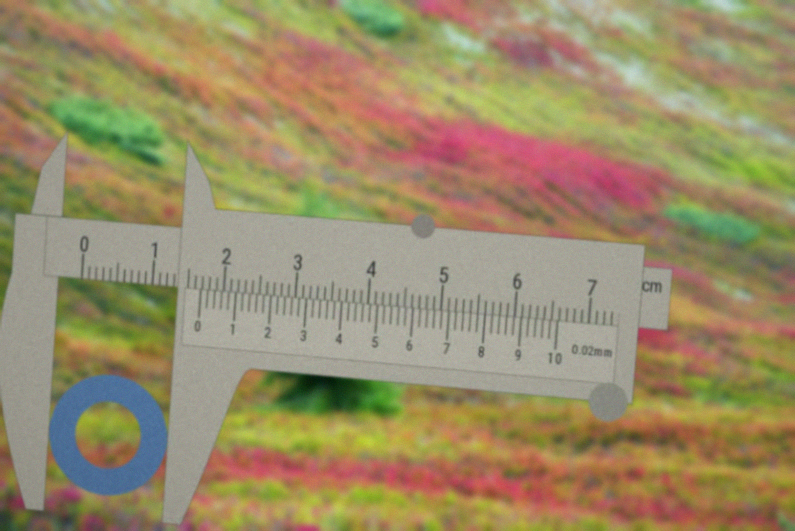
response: 16.8; mm
